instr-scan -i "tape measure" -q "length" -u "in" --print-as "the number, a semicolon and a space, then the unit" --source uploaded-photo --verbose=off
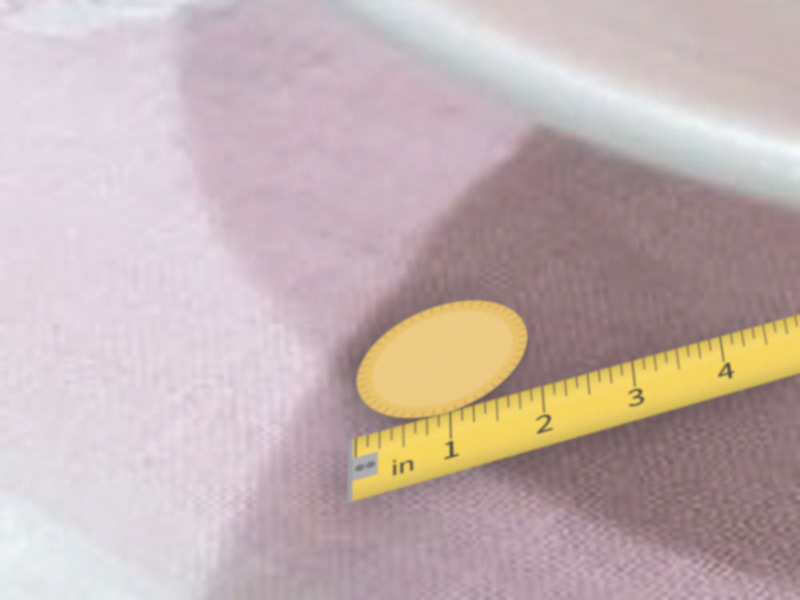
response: 1.875; in
